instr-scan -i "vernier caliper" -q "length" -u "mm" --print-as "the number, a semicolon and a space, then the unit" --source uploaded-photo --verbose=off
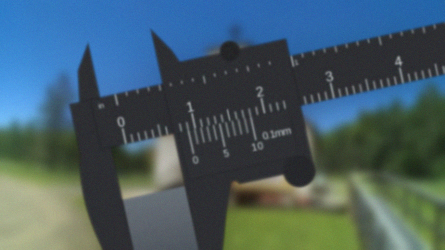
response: 9.0; mm
